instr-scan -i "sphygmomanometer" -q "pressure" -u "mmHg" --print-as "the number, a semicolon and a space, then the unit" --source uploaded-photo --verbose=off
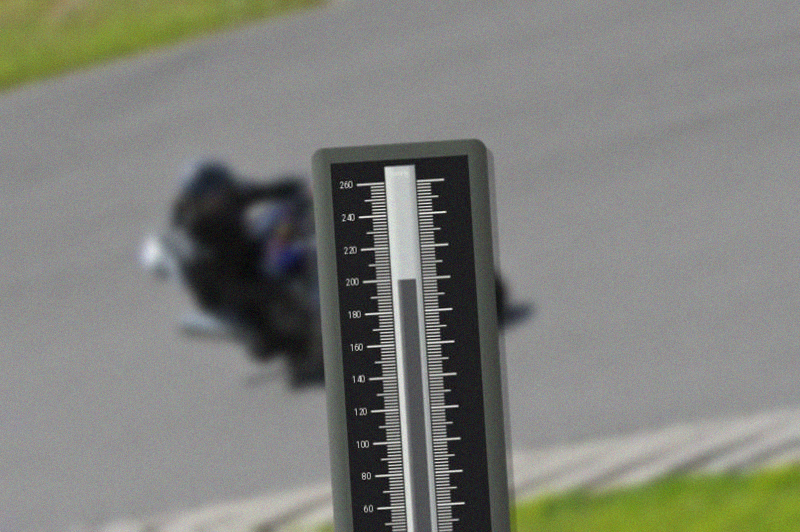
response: 200; mmHg
